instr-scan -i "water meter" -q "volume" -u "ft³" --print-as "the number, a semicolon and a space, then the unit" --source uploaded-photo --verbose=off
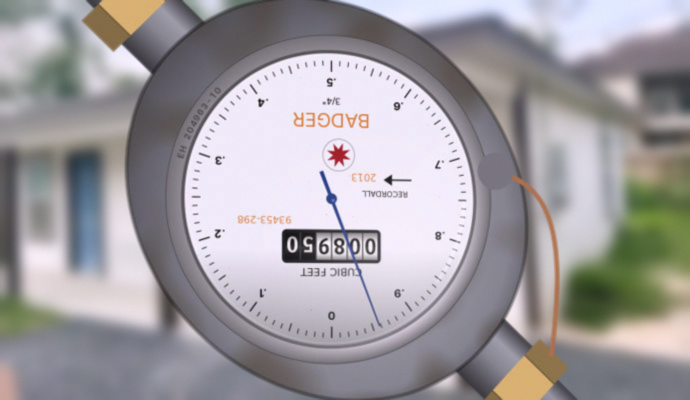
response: 8949.94; ft³
